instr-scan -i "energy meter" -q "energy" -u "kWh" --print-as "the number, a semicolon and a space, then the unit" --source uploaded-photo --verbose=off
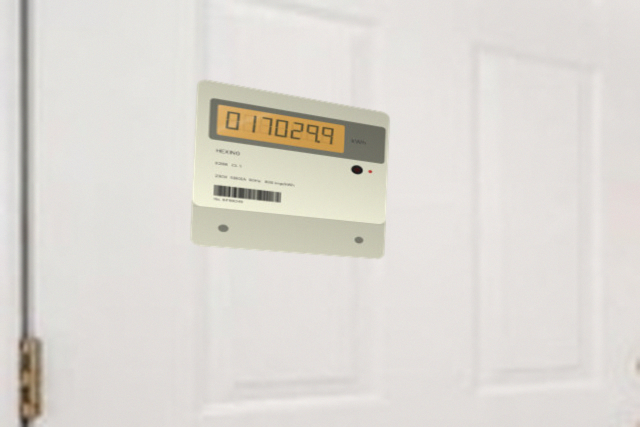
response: 17029.9; kWh
